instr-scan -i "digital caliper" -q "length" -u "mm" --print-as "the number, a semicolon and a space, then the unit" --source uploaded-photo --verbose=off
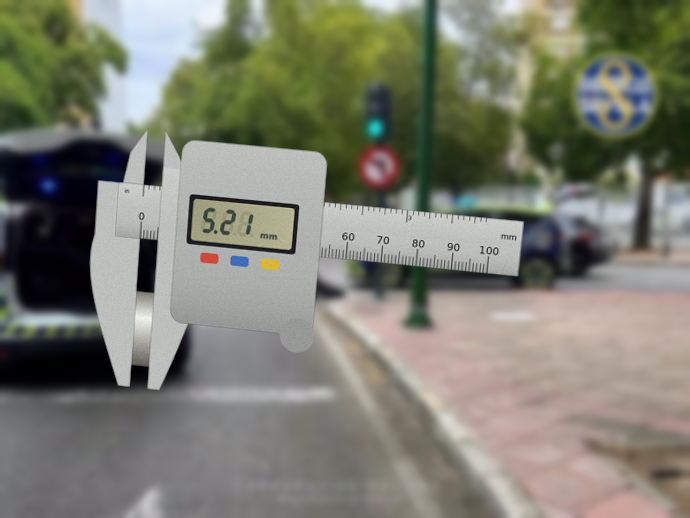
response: 5.21; mm
